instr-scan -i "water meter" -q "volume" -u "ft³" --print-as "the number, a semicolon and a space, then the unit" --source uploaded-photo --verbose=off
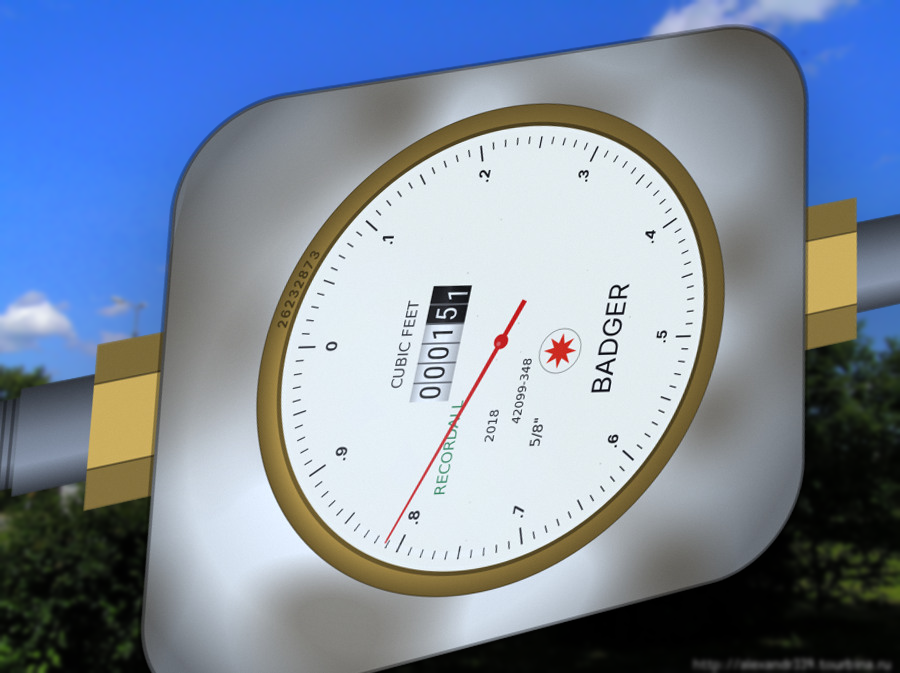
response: 150.81; ft³
